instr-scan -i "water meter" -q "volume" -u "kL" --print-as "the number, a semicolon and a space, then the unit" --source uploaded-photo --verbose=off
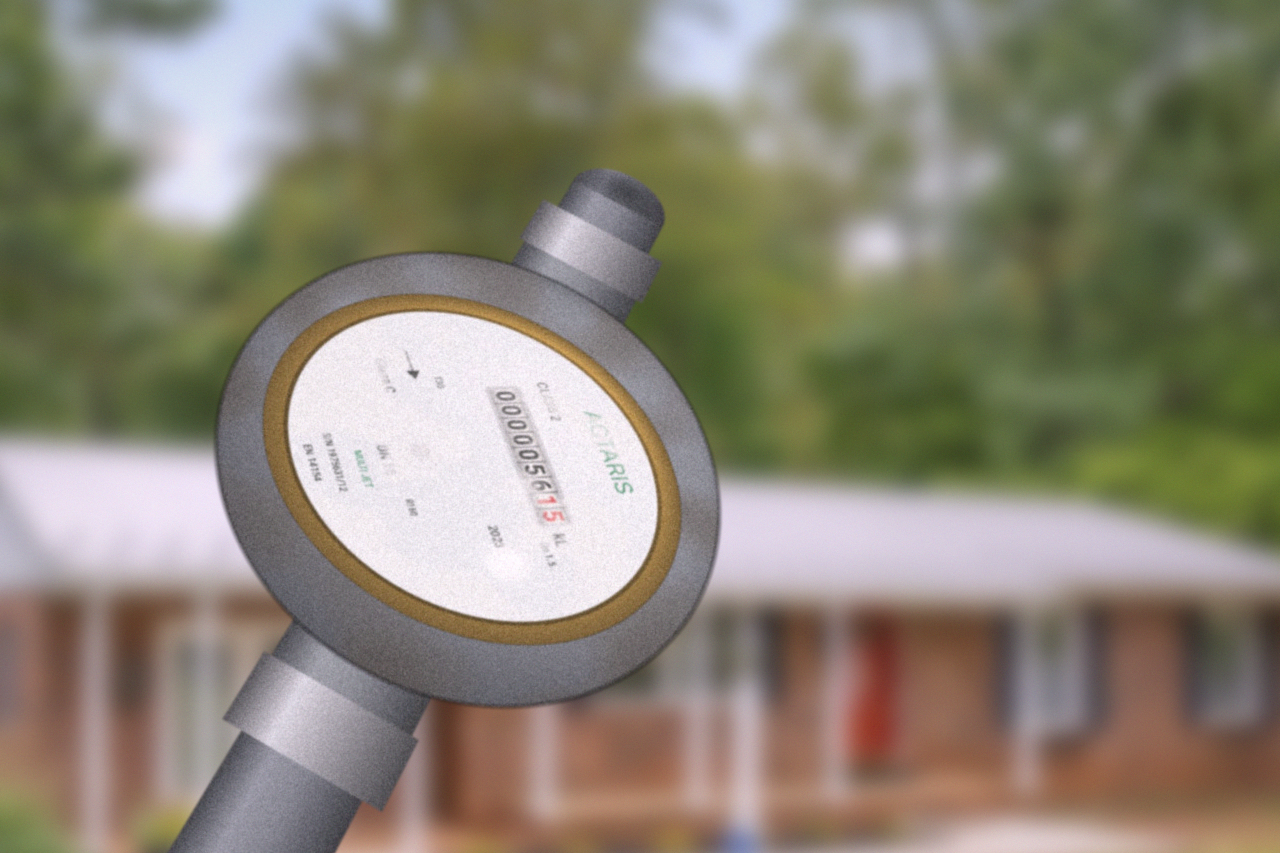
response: 56.15; kL
